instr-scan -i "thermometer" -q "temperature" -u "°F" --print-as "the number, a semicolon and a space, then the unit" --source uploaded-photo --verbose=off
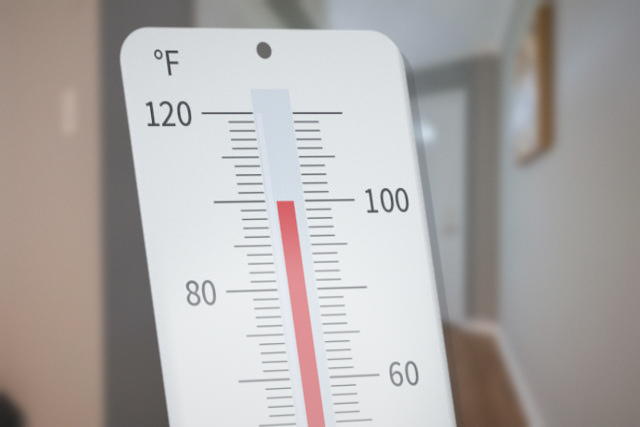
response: 100; °F
